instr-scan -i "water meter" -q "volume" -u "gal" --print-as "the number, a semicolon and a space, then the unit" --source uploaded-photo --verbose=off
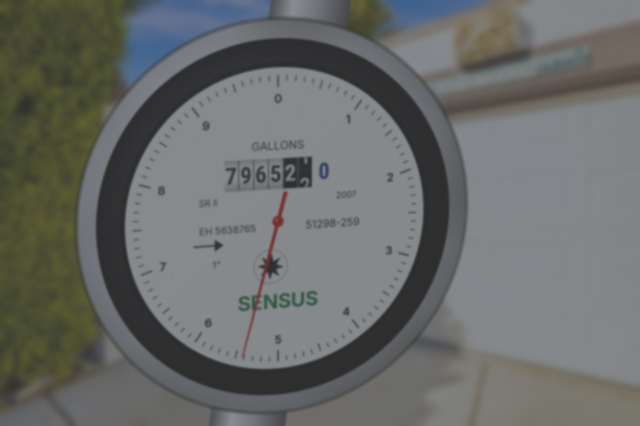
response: 7965215.4; gal
